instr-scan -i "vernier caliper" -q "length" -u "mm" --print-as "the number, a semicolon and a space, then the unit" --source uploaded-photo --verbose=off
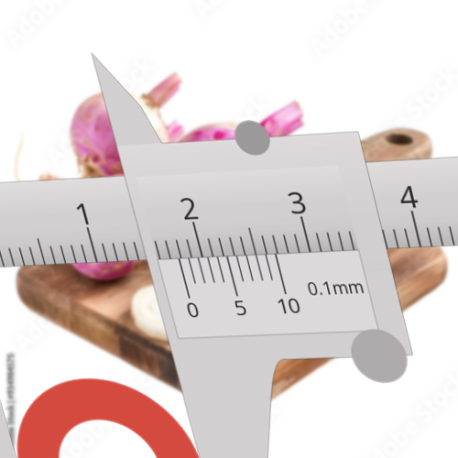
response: 17.8; mm
